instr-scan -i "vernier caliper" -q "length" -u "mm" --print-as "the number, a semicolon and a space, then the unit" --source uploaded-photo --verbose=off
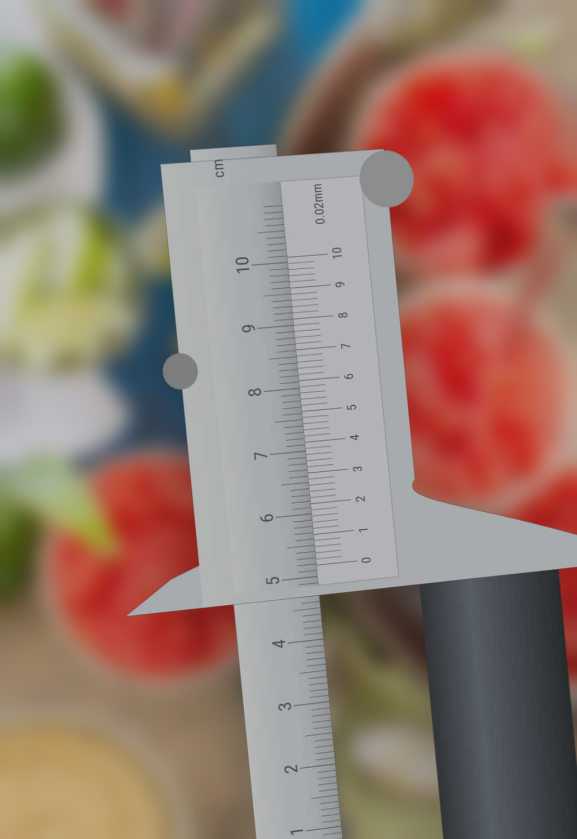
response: 51.8; mm
